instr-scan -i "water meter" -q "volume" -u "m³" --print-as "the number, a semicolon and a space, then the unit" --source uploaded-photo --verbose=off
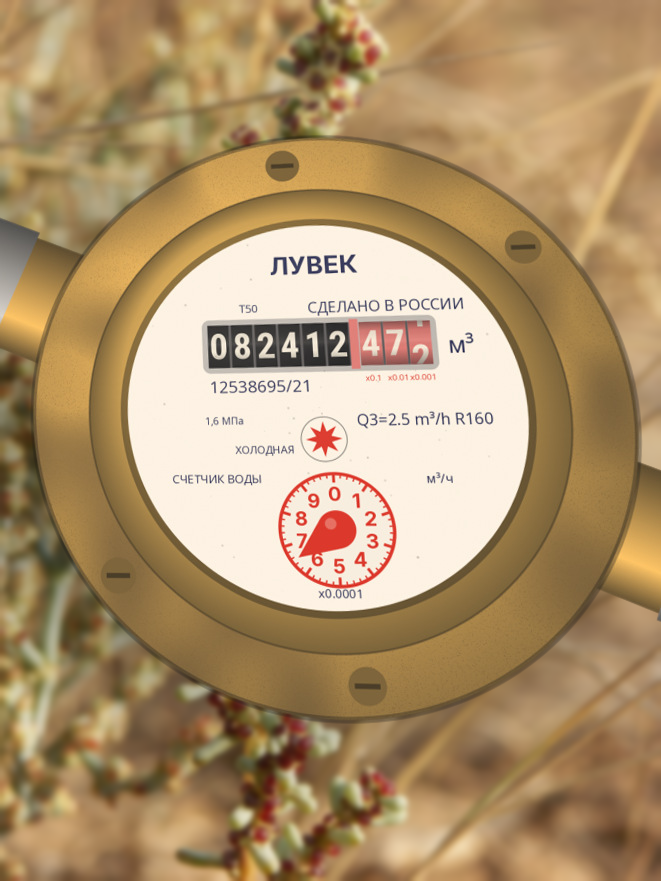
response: 82412.4716; m³
